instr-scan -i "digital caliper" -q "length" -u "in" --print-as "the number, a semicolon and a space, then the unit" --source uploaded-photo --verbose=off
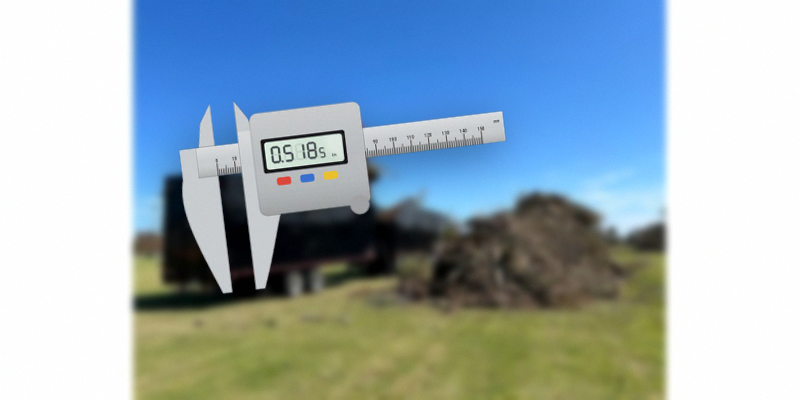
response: 0.5185; in
